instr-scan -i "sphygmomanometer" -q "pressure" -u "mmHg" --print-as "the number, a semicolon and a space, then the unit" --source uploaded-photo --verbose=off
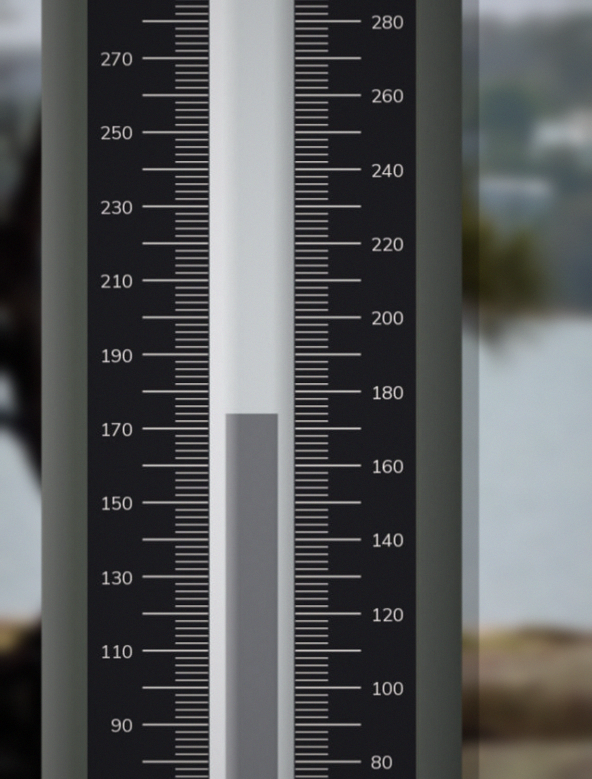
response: 174; mmHg
